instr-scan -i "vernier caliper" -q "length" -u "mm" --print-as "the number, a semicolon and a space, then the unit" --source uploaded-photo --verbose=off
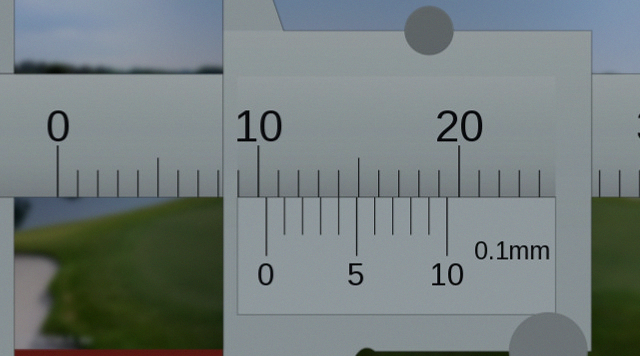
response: 10.4; mm
